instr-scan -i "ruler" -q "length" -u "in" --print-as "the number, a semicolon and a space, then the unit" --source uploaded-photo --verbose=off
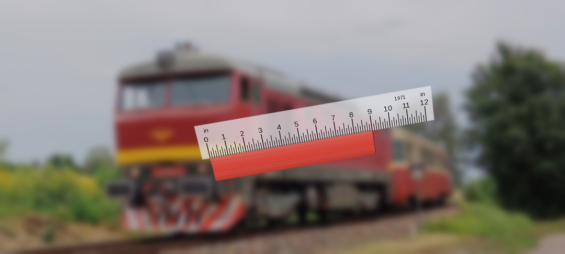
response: 9; in
